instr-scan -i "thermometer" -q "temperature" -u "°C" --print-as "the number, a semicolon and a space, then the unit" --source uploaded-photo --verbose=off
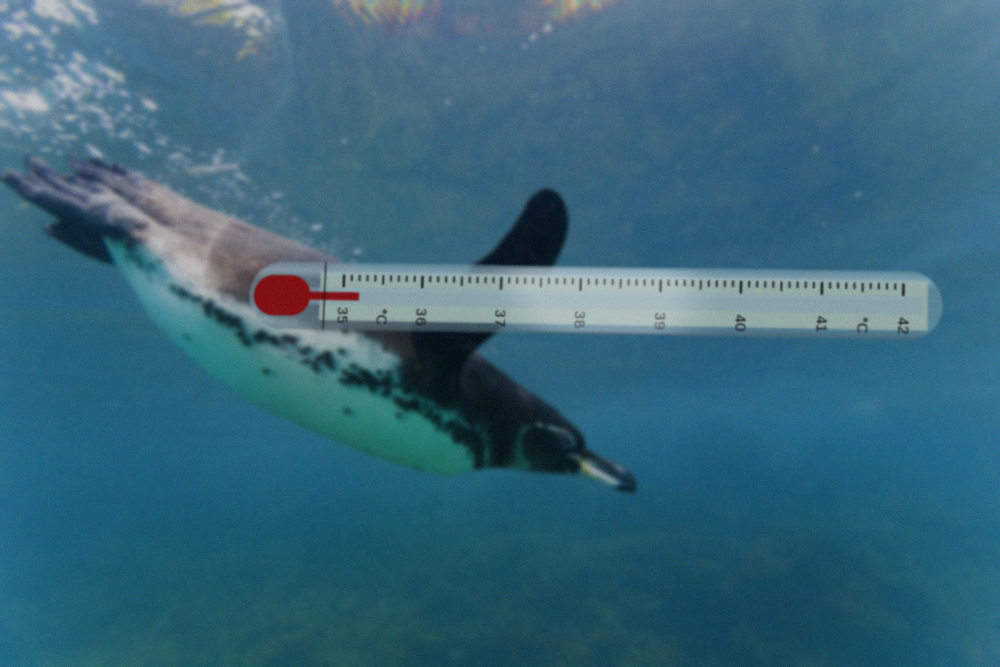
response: 35.2; °C
